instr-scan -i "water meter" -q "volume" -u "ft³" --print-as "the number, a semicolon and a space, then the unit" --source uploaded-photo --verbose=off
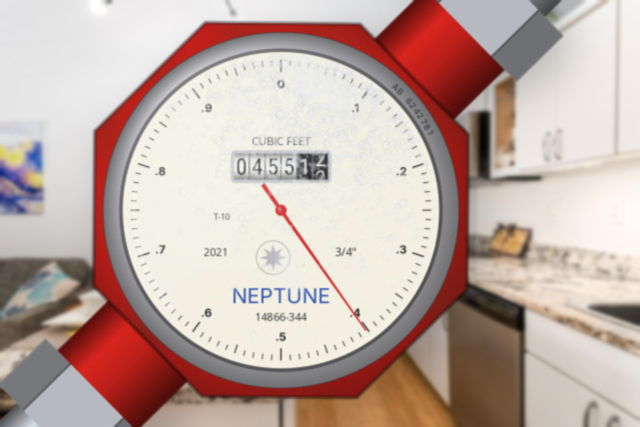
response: 45512.40; ft³
